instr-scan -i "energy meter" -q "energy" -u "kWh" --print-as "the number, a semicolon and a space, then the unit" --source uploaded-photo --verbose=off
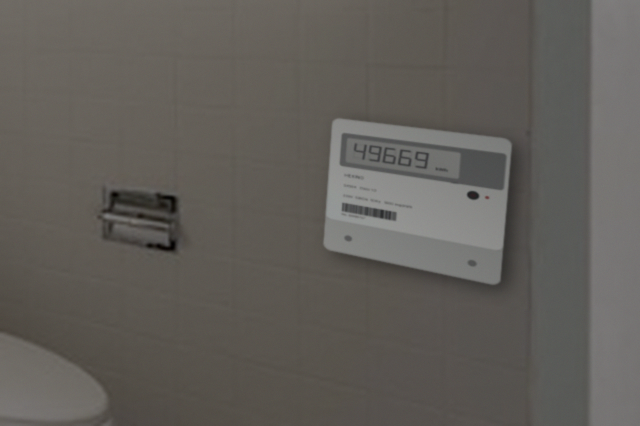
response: 49669; kWh
